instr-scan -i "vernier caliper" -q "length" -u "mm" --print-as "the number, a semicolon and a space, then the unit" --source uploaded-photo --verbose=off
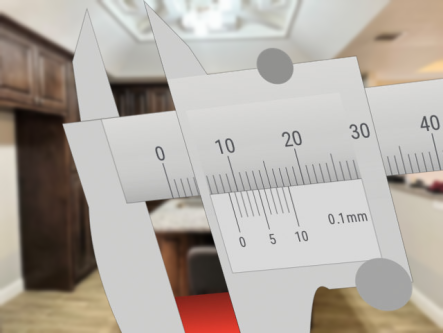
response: 8.6; mm
